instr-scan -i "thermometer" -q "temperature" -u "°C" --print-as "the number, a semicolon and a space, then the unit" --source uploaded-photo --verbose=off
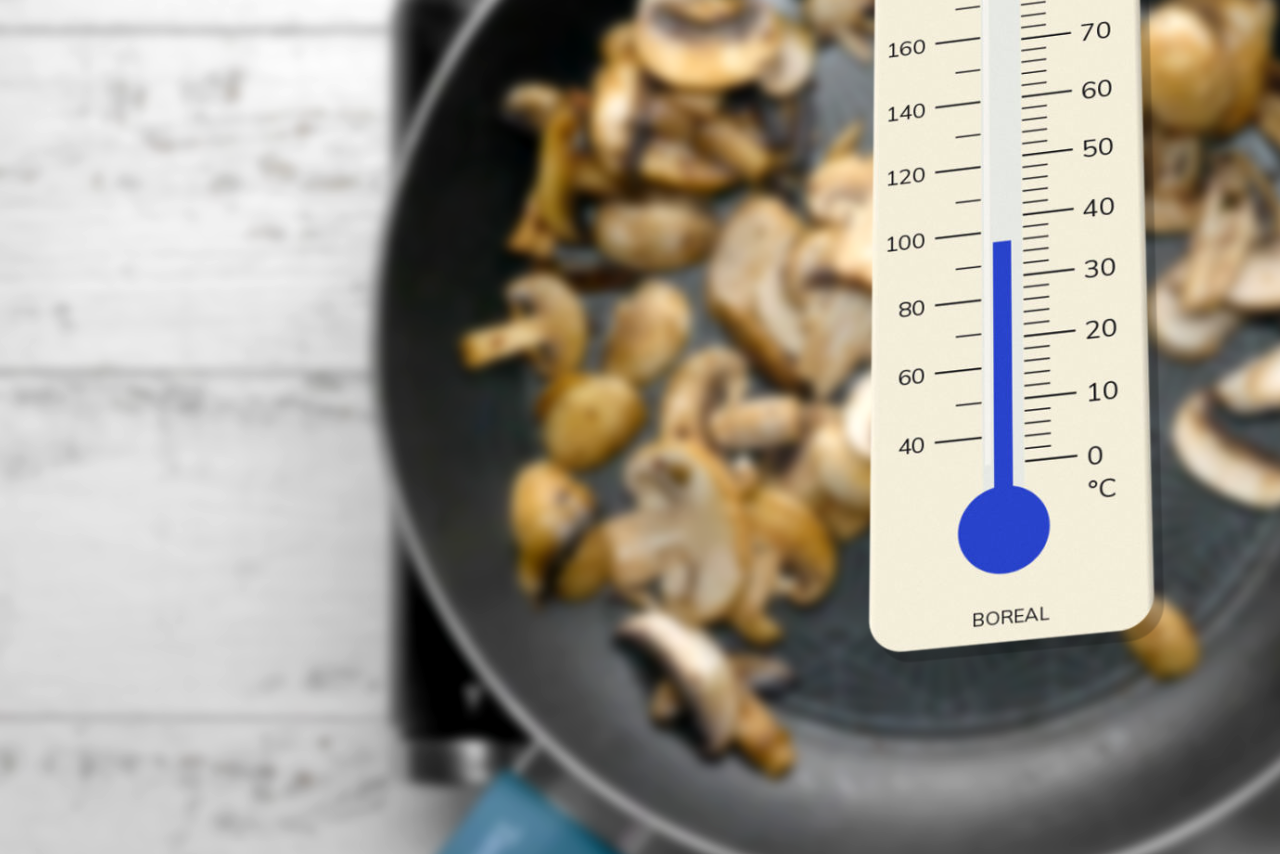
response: 36; °C
